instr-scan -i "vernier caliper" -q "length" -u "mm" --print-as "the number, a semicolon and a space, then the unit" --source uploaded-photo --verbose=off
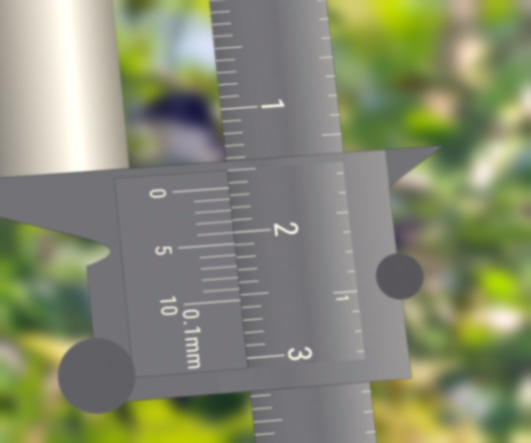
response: 16.4; mm
